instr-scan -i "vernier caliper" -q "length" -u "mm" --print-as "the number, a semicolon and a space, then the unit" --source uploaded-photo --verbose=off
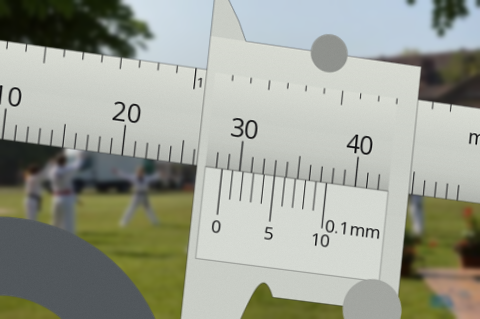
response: 28.5; mm
